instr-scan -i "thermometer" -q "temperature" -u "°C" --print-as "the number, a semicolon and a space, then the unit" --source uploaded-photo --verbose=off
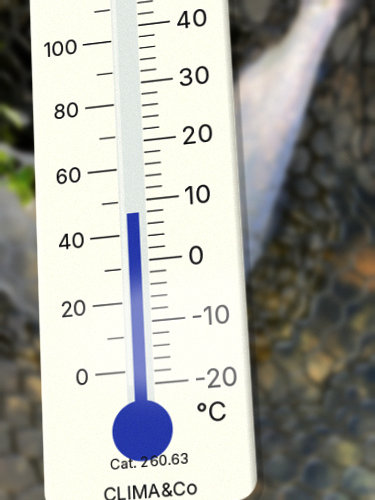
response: 8; °C
